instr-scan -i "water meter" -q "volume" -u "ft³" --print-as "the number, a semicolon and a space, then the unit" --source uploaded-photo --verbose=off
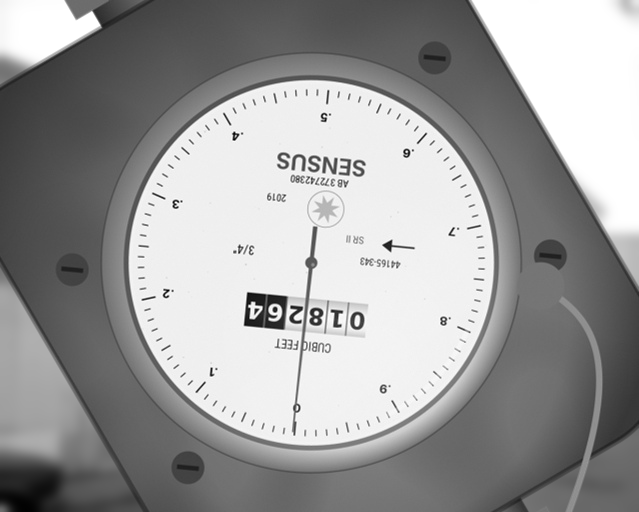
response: 18264.00; ft³
